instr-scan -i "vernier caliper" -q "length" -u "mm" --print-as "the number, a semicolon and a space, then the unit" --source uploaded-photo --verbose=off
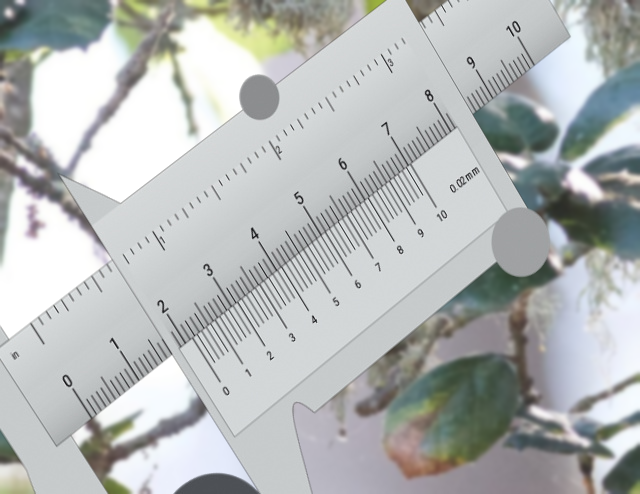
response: 21.5; mm
